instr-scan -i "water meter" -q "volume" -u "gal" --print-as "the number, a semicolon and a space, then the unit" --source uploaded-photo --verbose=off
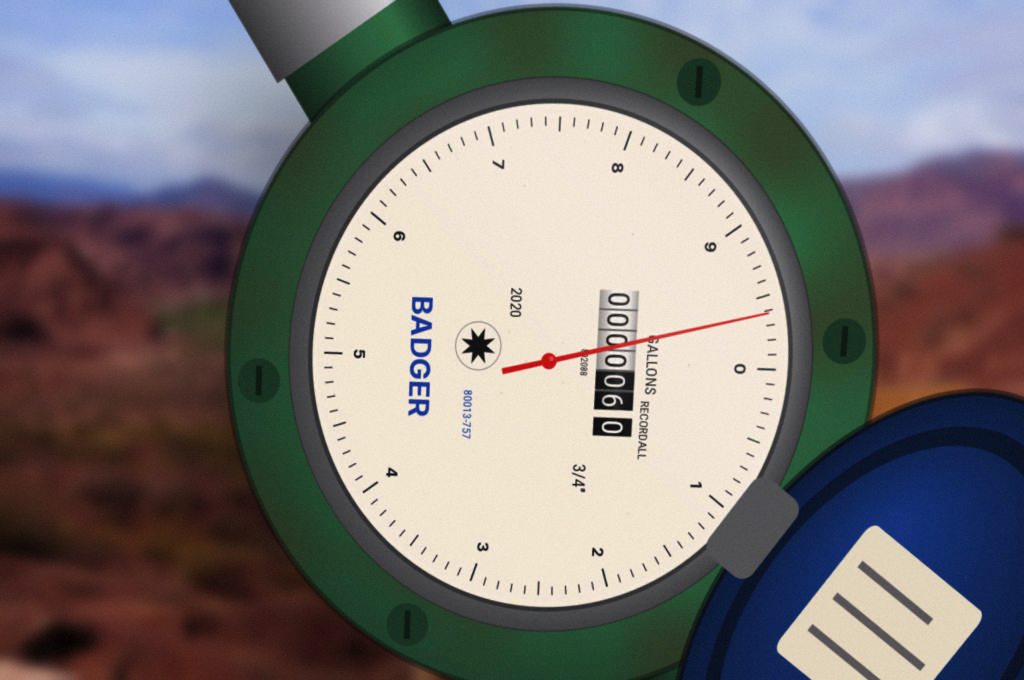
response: 59.6; gal
